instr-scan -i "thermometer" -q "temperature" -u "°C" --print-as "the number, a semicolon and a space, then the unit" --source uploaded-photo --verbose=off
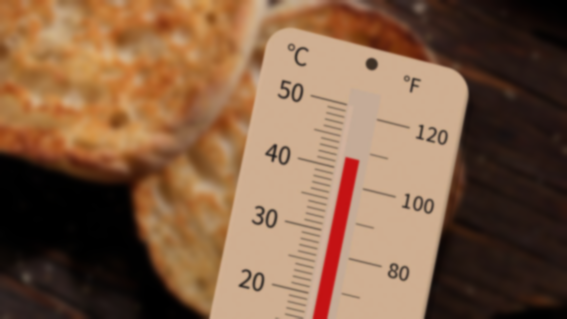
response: 42; °C
